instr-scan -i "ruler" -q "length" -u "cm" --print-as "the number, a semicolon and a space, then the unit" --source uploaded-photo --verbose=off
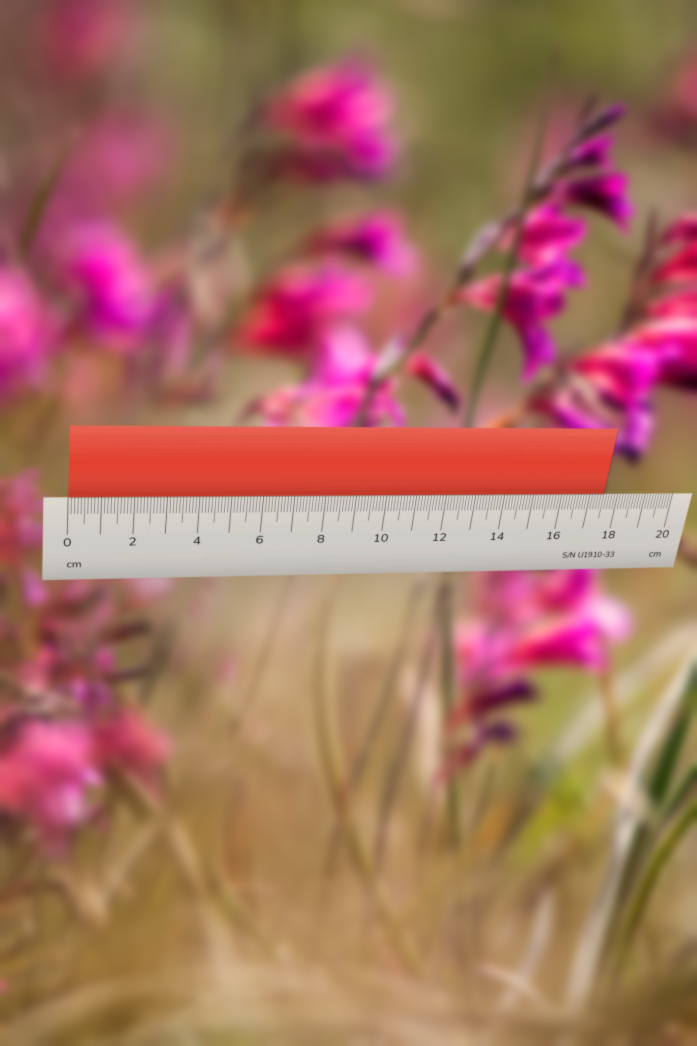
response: 17.5; cm
